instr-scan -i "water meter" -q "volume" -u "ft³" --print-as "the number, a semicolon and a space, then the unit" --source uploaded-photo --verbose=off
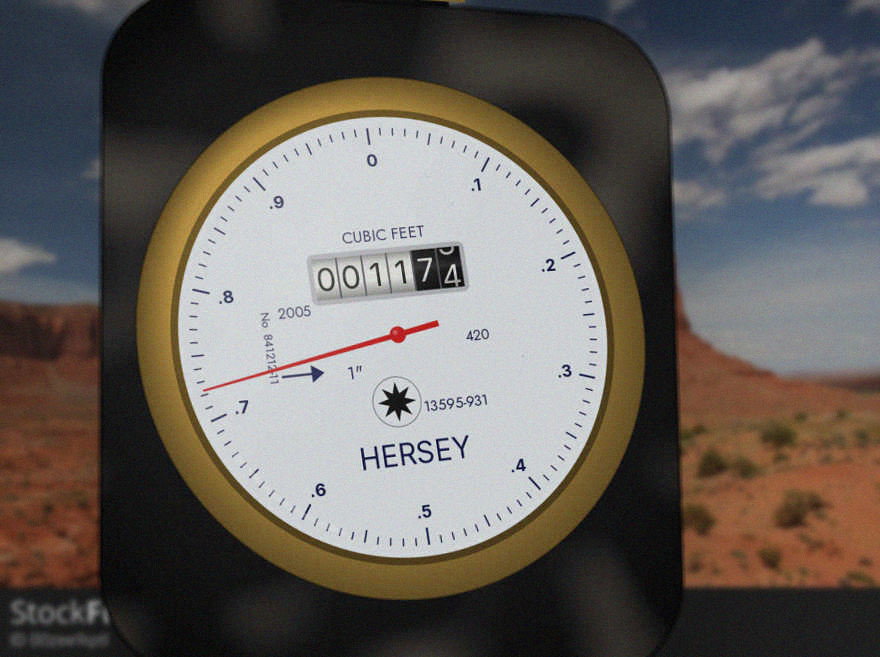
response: 1173.72; ft³
